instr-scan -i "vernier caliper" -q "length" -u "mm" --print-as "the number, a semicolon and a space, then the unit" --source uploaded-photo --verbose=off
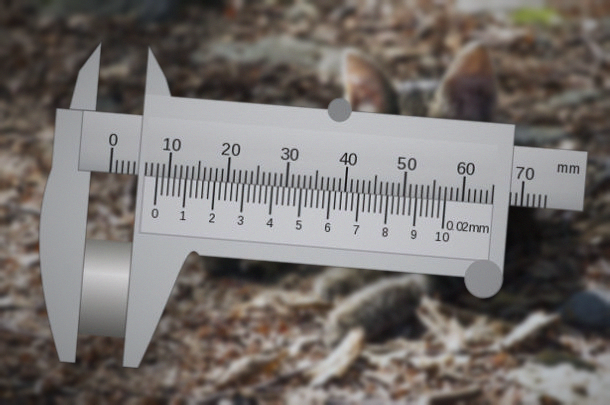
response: 8.0; mm
